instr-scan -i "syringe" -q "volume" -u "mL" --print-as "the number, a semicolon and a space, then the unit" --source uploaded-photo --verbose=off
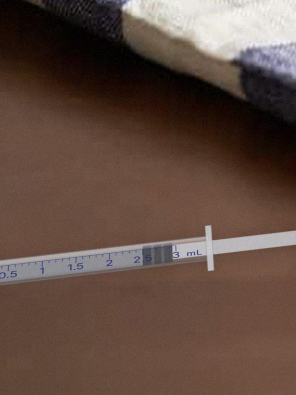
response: 2.5; mL
